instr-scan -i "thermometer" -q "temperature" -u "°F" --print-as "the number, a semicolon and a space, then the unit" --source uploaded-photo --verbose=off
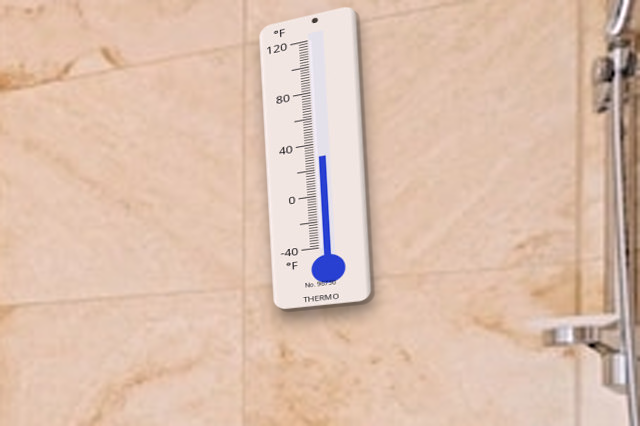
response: 30; °F
